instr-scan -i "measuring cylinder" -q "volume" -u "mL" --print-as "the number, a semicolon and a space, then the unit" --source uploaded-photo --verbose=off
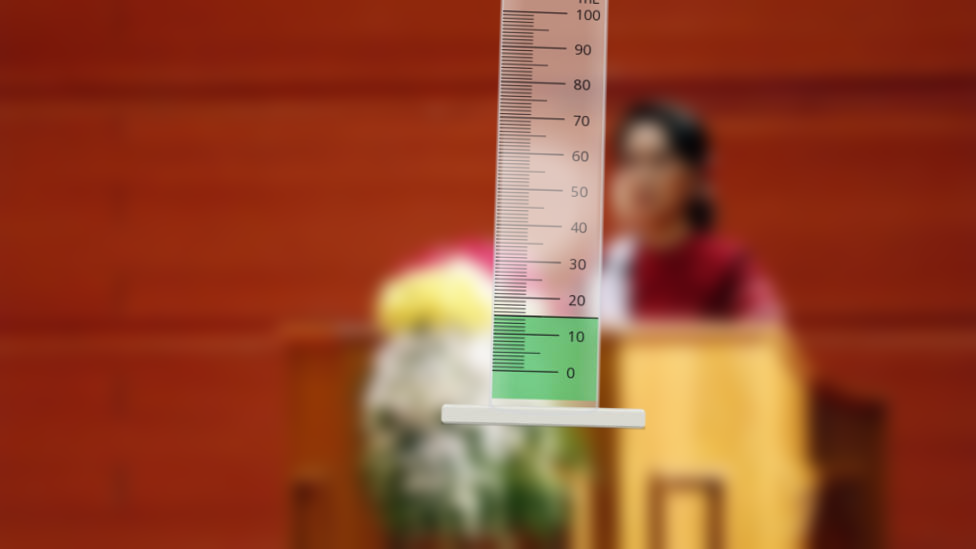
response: 15; mL
